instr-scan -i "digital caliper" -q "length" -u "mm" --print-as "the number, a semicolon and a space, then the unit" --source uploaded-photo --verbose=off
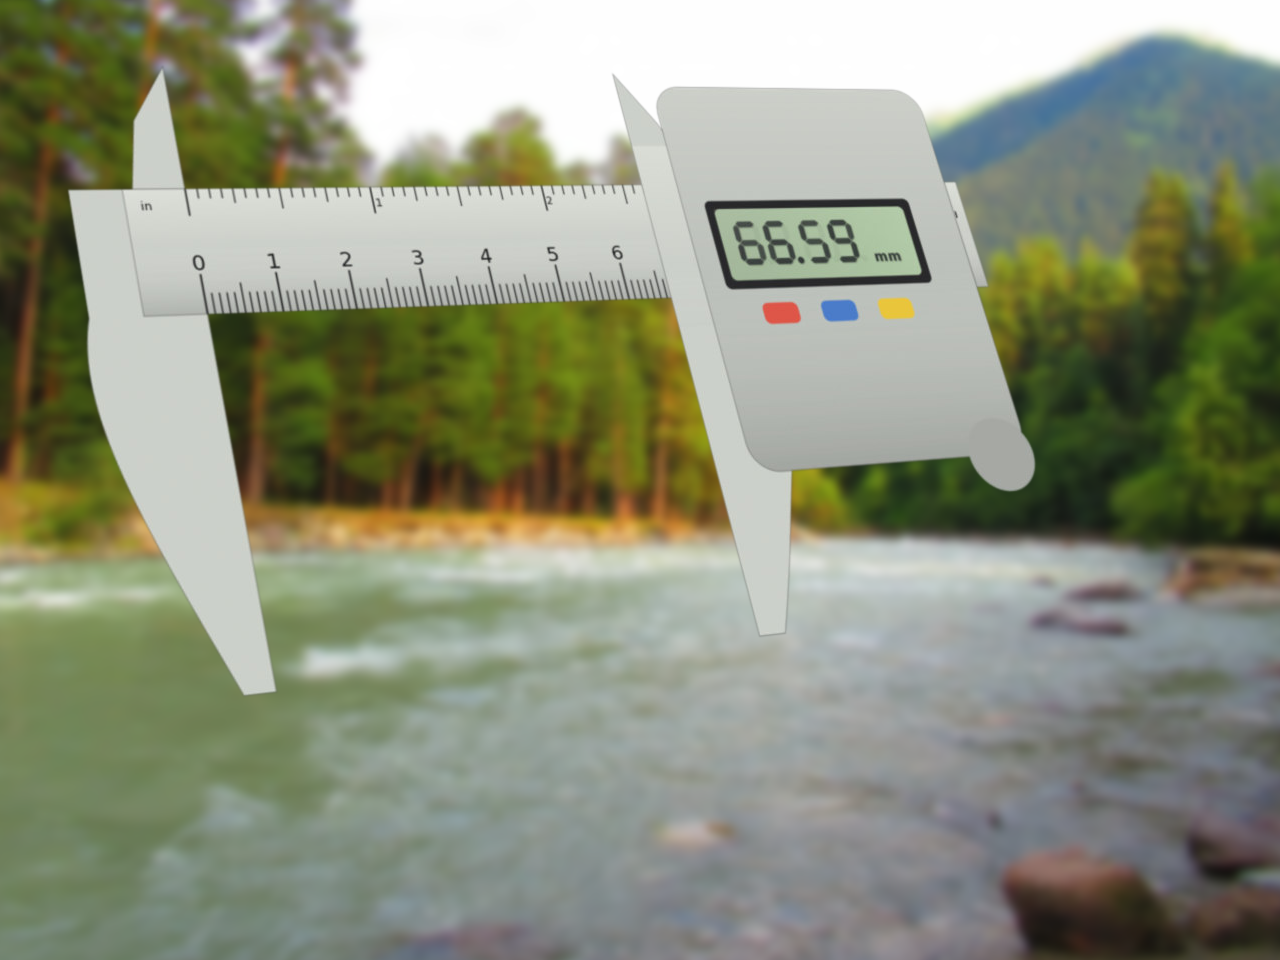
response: 66.59; mm
